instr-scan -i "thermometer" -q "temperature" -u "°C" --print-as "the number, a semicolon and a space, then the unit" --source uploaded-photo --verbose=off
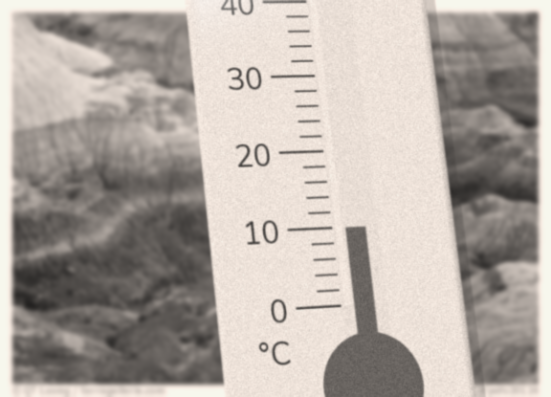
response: 10; °C
